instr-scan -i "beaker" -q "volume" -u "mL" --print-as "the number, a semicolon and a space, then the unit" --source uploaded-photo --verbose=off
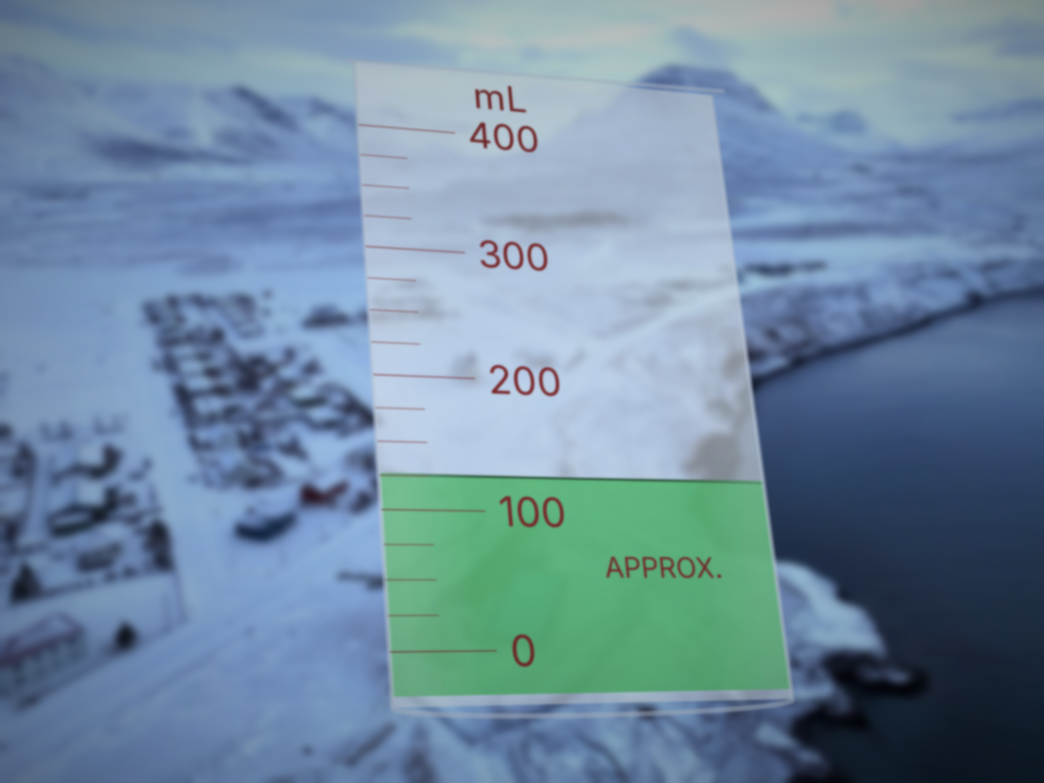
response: 125; mL
